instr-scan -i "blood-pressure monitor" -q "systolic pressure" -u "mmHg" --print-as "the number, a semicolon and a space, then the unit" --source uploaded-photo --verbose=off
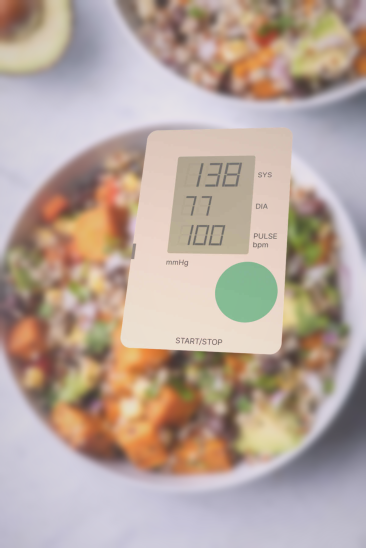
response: 138; mmHg
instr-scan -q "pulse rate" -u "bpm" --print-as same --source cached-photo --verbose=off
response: 100; bpm
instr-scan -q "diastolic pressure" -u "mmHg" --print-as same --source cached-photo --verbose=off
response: 77; mmHg
